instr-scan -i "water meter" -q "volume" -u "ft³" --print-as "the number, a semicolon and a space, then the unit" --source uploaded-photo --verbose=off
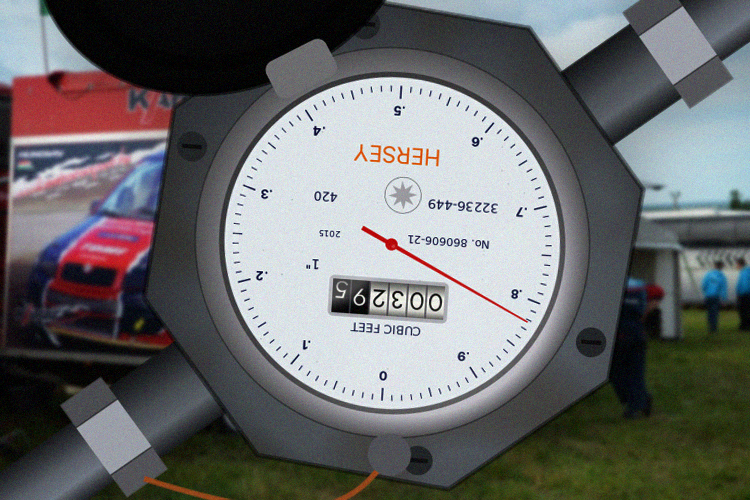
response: 3294.82; ft³
